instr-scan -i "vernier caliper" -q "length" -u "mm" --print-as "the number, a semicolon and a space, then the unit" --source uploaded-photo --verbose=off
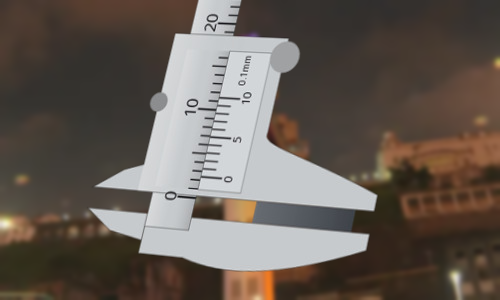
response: 2.4; mm
